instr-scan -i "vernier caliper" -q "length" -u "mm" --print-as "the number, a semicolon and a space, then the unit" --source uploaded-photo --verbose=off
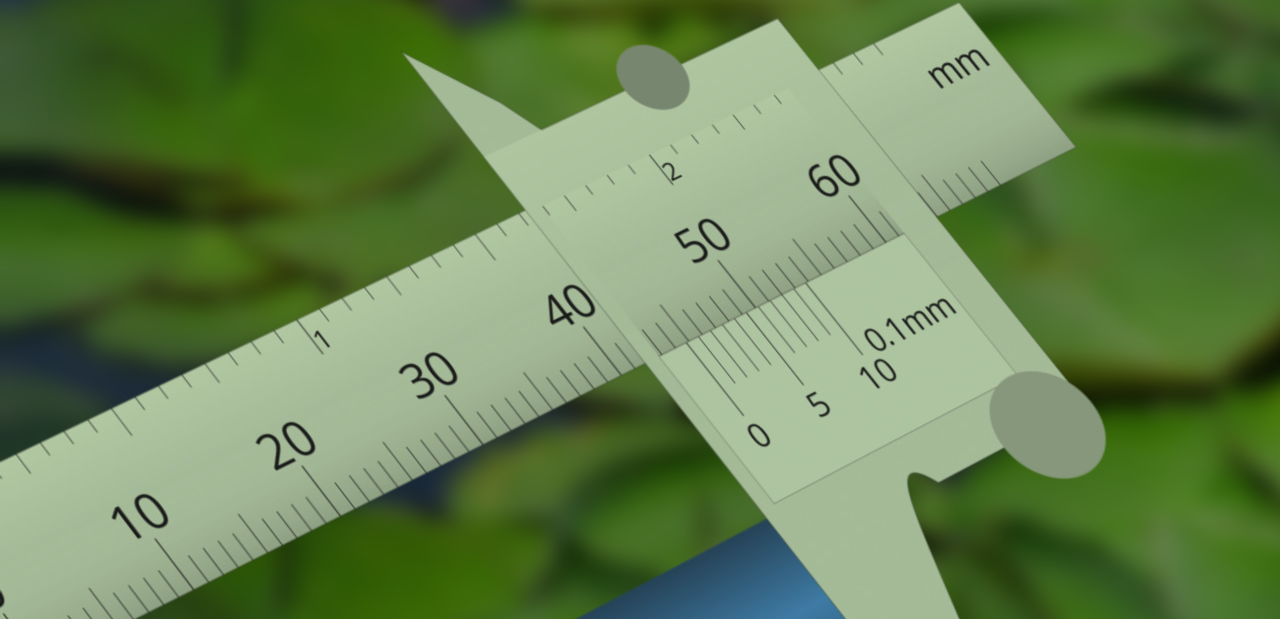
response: 44.8; mm
